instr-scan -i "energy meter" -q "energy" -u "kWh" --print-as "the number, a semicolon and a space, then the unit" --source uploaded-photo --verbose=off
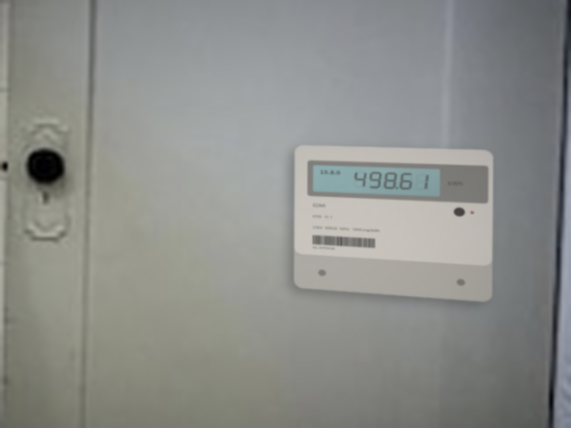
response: 498.61; kWh
